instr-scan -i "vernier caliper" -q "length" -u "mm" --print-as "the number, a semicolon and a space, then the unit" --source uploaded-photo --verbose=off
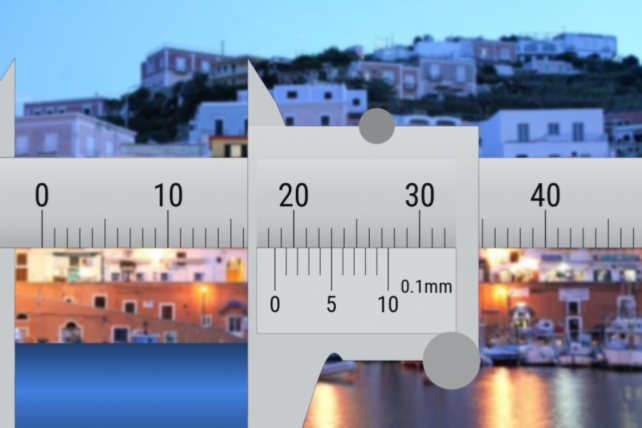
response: 18.5; mm
